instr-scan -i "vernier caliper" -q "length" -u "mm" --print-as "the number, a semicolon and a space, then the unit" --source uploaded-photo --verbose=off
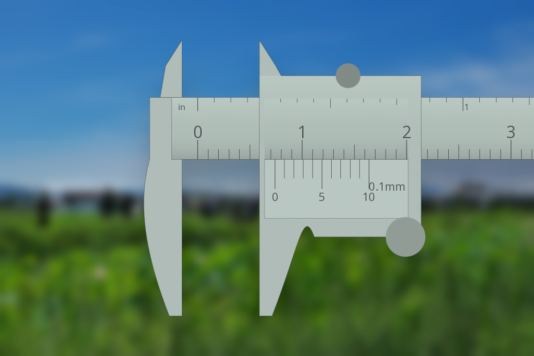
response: 7.4; mm
